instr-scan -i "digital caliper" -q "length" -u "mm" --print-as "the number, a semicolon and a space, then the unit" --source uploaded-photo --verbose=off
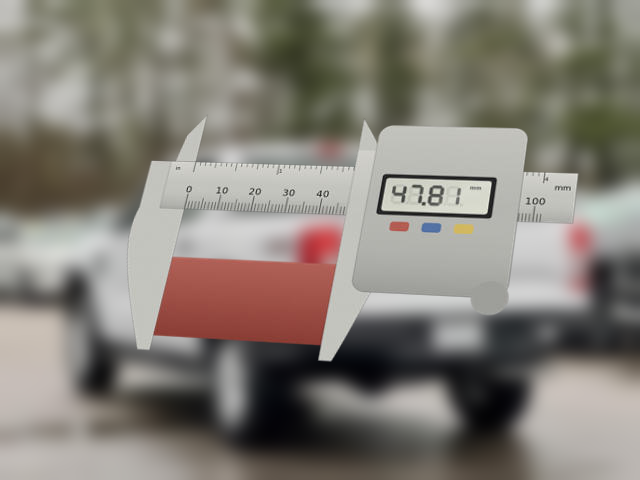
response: 47.81; mm
